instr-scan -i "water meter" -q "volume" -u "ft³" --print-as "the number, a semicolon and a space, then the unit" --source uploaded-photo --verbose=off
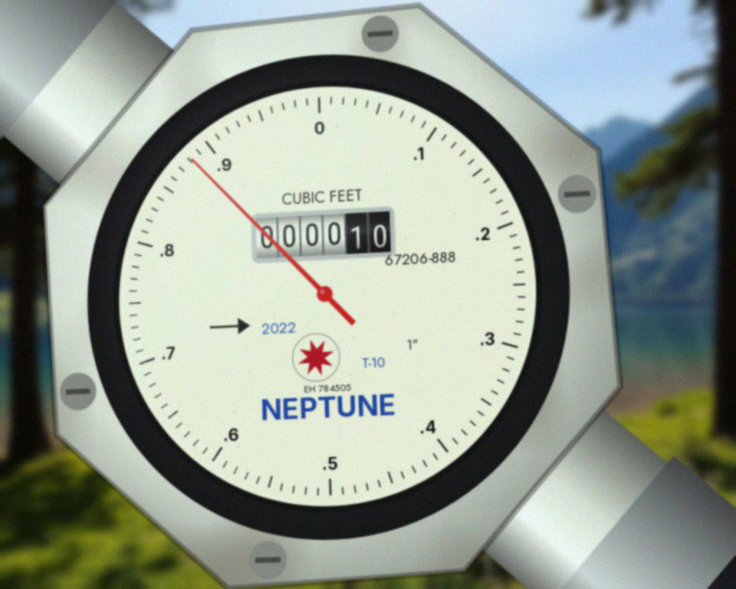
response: 9.88; ft³
